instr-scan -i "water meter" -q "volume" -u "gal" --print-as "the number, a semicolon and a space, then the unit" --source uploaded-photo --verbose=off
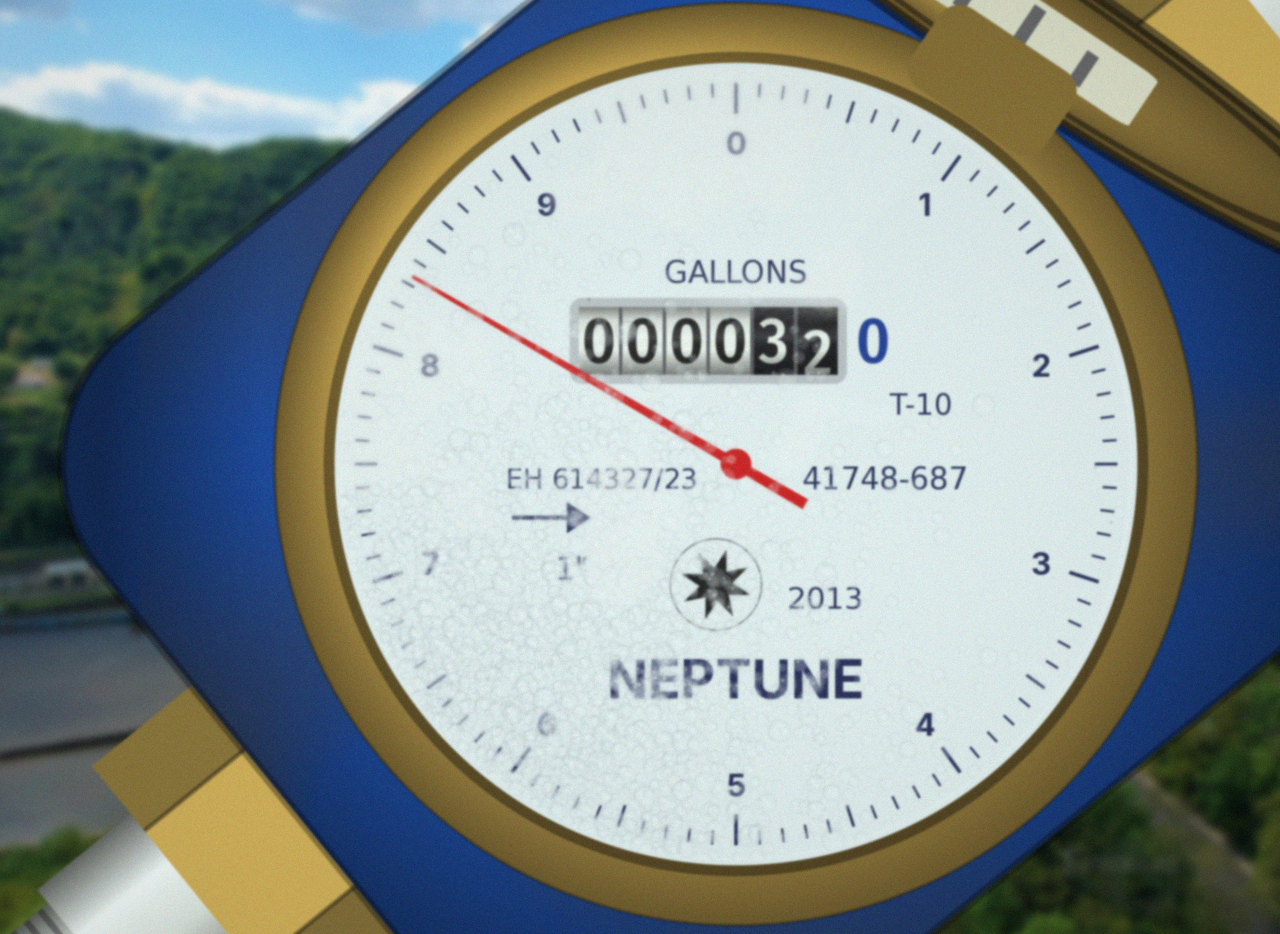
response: 318.3; gal
